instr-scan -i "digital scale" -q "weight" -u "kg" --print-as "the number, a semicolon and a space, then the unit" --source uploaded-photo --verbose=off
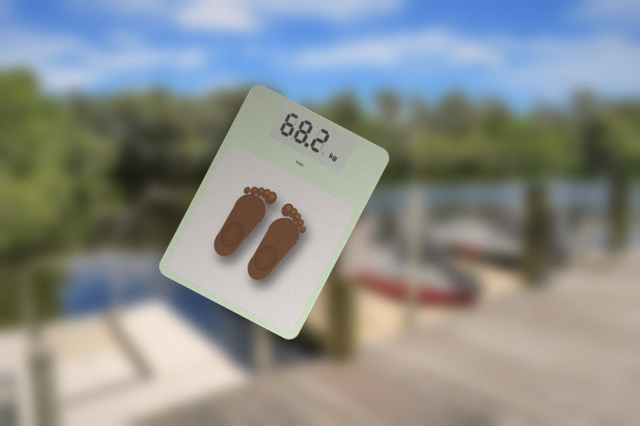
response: 68.2; kg
